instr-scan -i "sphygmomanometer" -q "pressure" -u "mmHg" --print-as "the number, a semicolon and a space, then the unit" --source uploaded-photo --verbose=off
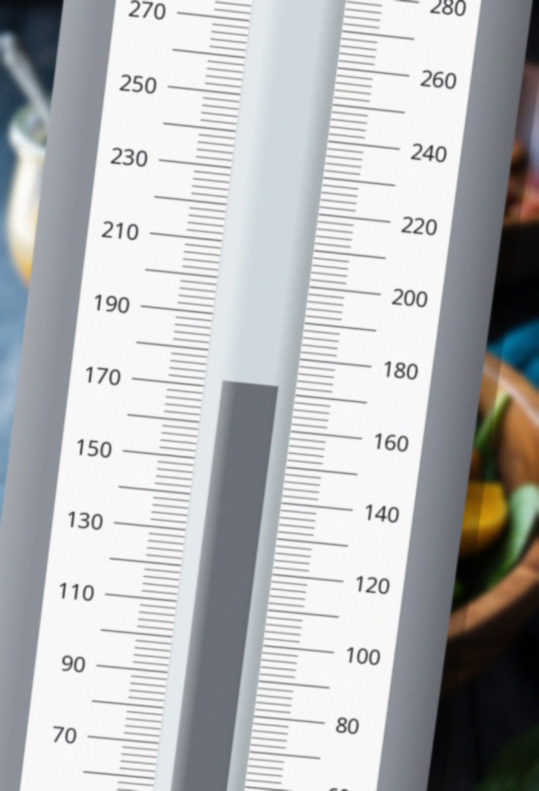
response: 172; mmHg
